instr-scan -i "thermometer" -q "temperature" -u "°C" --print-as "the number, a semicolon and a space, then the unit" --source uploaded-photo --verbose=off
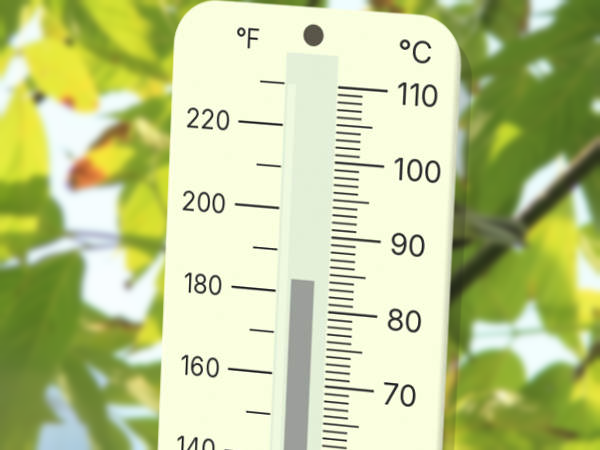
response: 84; °C
